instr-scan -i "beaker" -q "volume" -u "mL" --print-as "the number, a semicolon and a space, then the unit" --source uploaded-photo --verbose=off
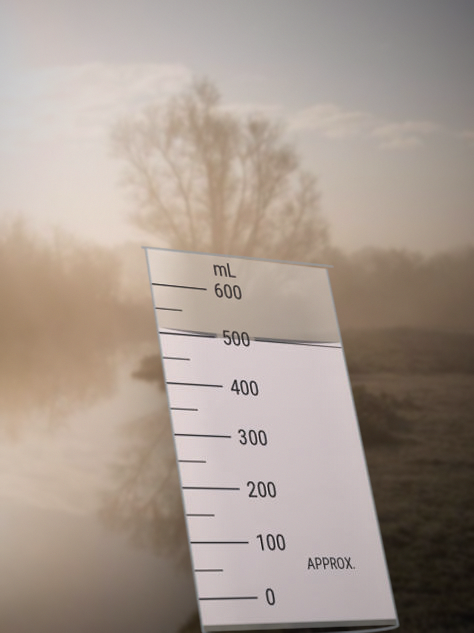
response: 500; mL
